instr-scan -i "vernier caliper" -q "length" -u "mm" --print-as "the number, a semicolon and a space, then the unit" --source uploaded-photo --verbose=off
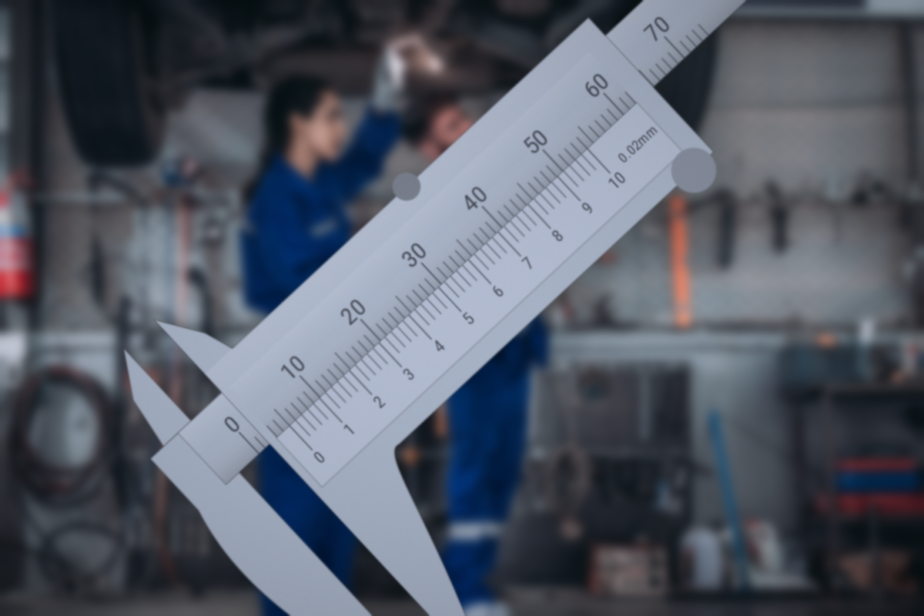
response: 5.0; mm
